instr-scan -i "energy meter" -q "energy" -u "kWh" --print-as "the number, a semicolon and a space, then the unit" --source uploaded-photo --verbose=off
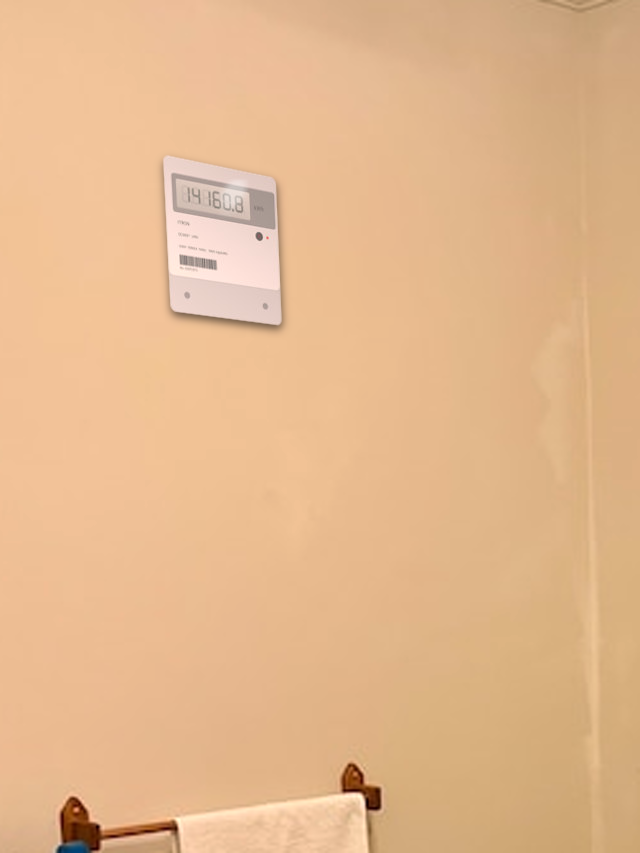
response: 14160.8; kWh
